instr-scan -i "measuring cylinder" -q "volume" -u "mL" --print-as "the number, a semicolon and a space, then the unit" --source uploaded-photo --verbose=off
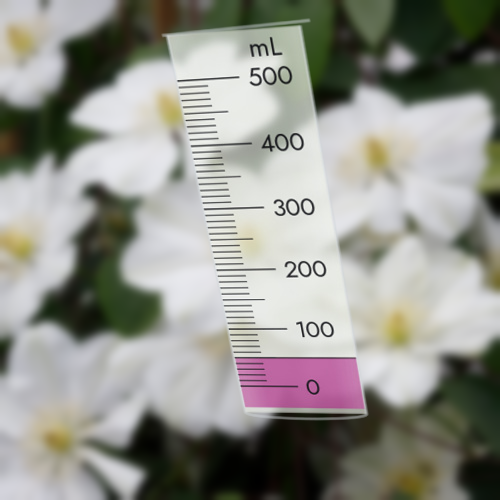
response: 50; mL
